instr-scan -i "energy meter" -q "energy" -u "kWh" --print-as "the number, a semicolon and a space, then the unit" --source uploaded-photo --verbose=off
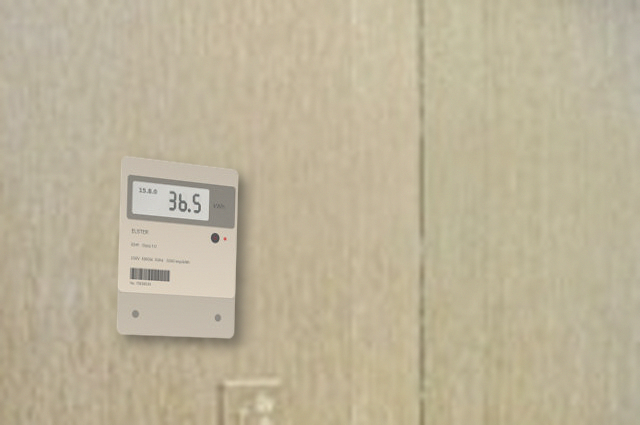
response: 36.5; kWh
